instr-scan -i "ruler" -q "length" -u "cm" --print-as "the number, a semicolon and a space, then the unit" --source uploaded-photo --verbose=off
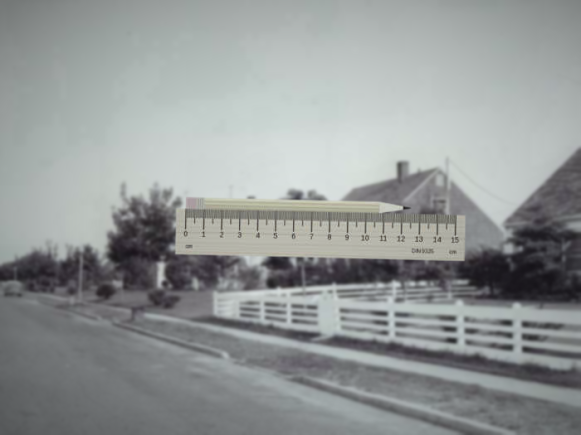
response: 12.5; cm
